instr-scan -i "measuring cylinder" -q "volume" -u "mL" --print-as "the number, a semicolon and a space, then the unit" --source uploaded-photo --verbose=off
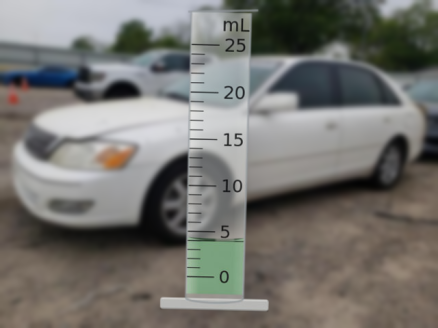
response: 4; mL
